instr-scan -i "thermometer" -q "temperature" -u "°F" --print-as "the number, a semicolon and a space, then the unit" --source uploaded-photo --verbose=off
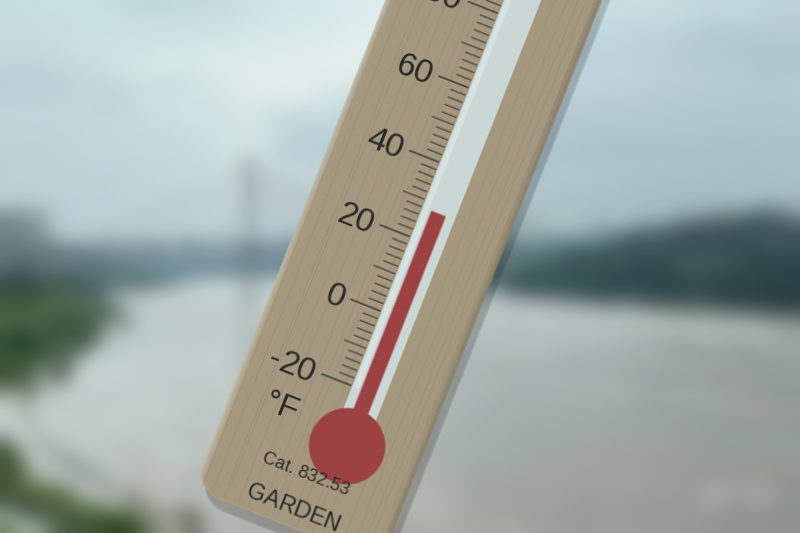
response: 28; °F
